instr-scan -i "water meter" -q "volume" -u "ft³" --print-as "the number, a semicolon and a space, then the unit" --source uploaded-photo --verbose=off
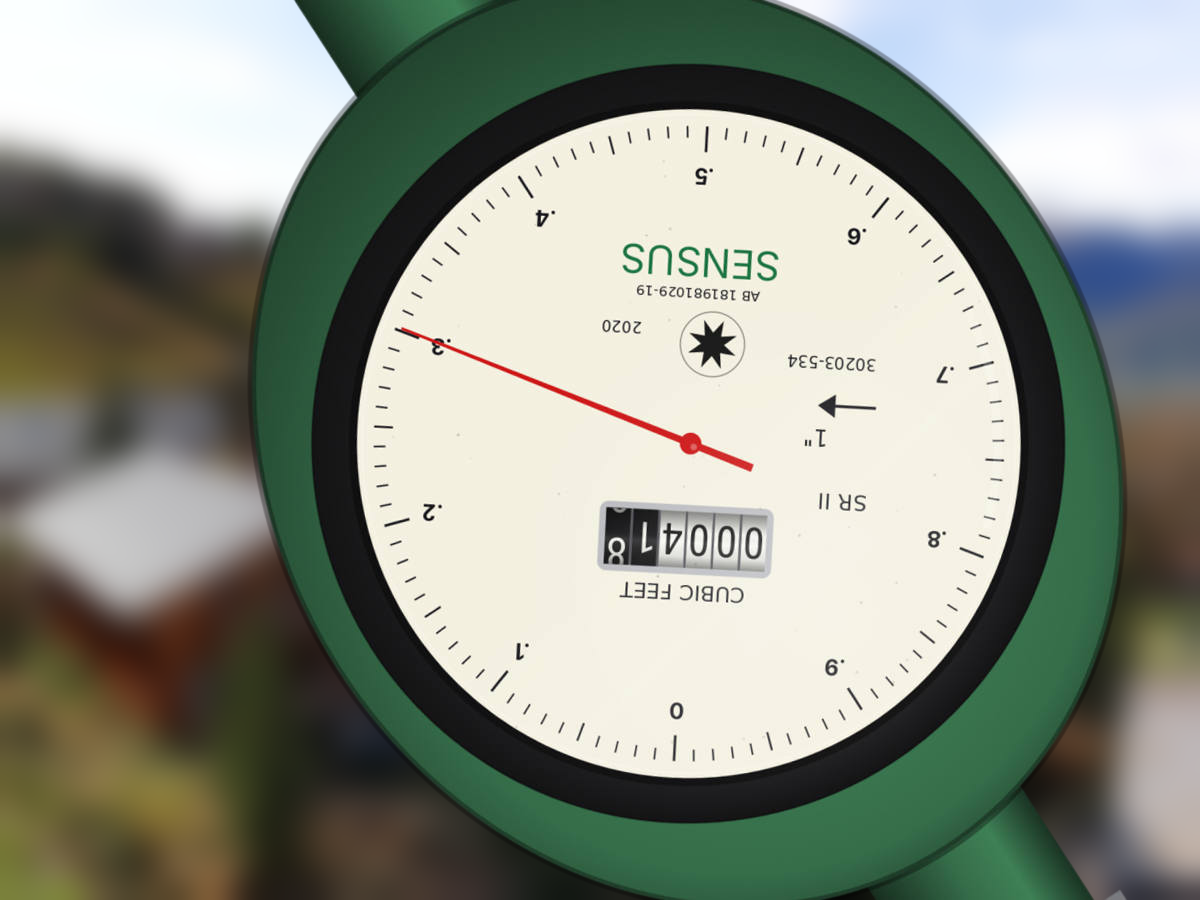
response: 418.30; ft³
